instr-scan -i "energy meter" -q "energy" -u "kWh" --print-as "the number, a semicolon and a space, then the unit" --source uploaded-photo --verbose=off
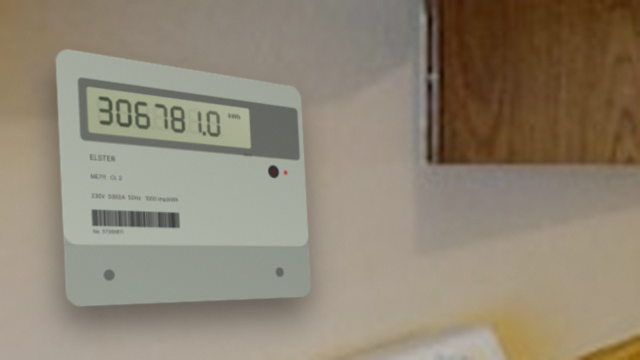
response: 306781.0; kWh
